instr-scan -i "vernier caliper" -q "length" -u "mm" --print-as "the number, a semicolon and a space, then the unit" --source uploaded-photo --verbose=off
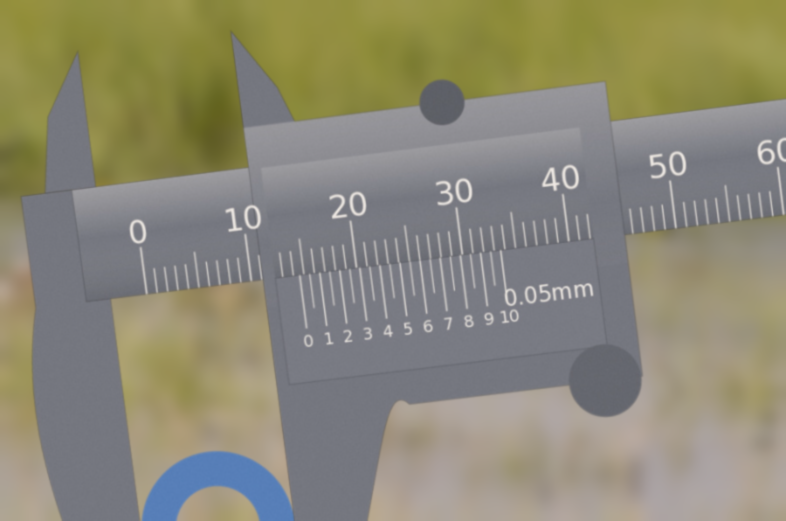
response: 14.6; mm
